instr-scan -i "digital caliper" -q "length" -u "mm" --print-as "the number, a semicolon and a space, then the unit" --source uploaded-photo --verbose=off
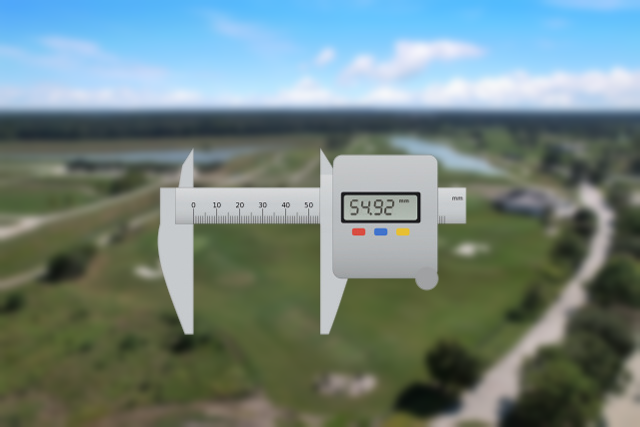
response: 54.92; mm
